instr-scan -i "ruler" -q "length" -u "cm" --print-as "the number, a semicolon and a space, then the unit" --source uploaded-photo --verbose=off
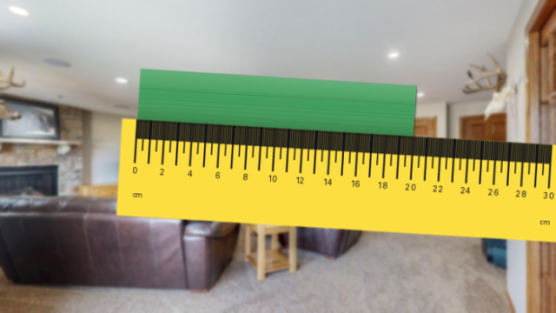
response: 20; cm
